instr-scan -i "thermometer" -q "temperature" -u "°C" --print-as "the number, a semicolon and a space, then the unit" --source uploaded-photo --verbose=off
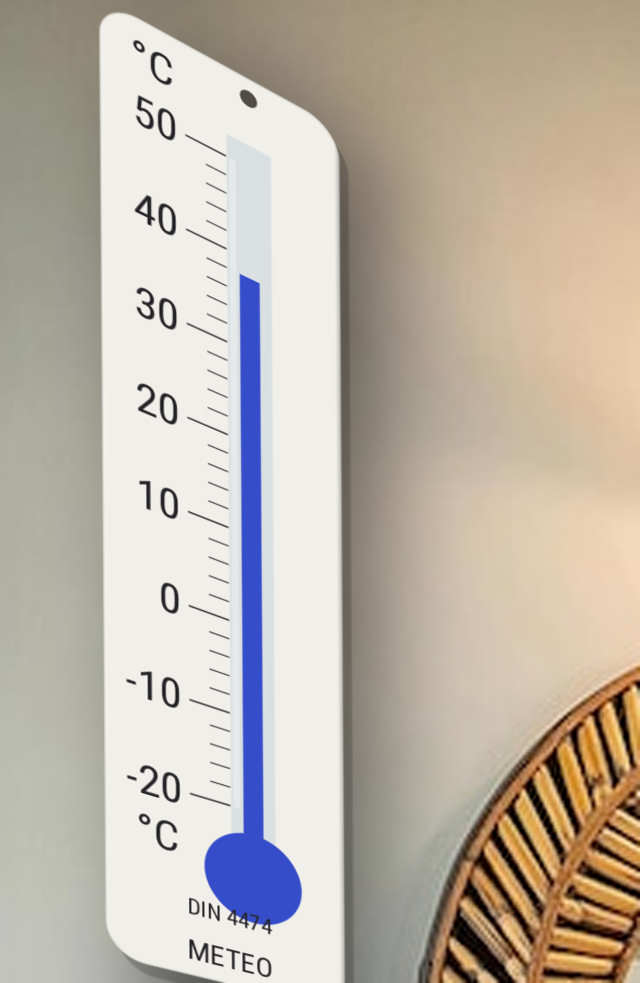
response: 38; °C
